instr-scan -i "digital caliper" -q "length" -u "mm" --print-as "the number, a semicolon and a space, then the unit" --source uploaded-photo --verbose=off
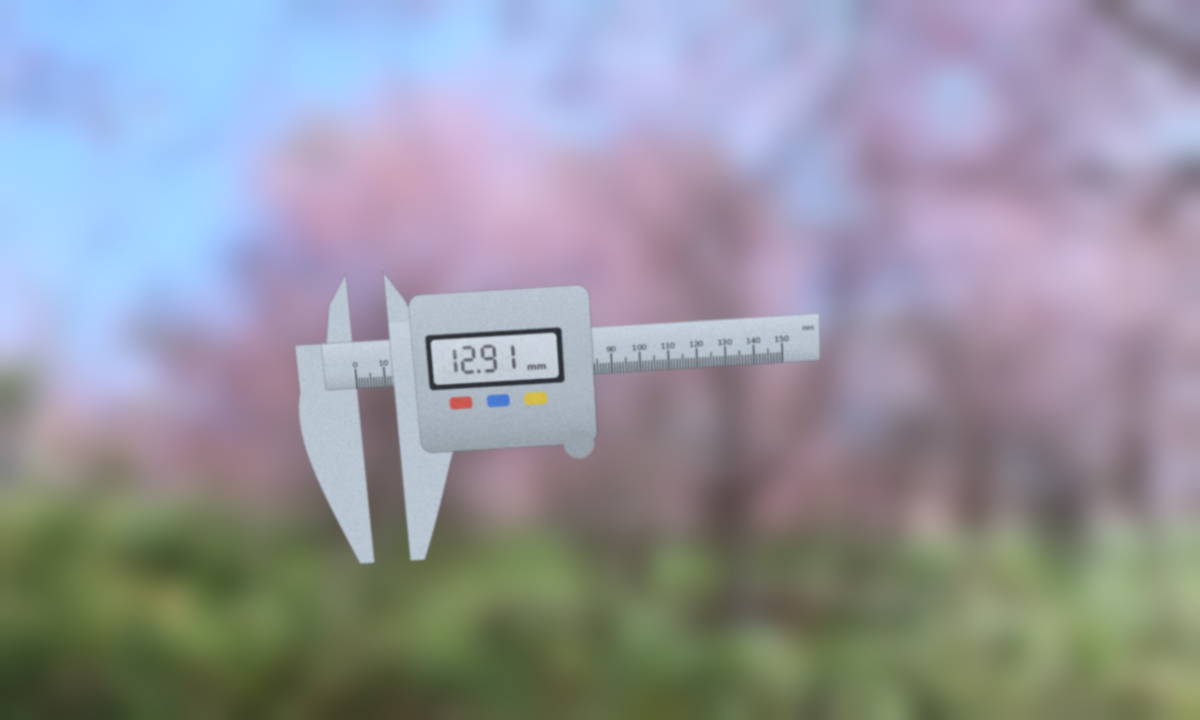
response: 12.91; mm
